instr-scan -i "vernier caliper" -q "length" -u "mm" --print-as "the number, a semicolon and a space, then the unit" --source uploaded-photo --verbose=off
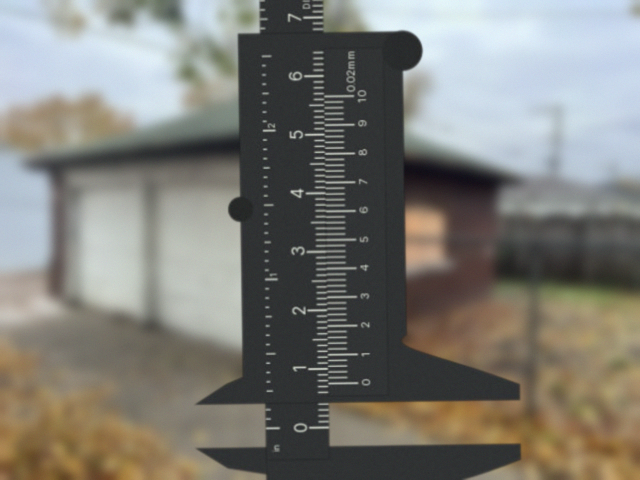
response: 7.5; mm
